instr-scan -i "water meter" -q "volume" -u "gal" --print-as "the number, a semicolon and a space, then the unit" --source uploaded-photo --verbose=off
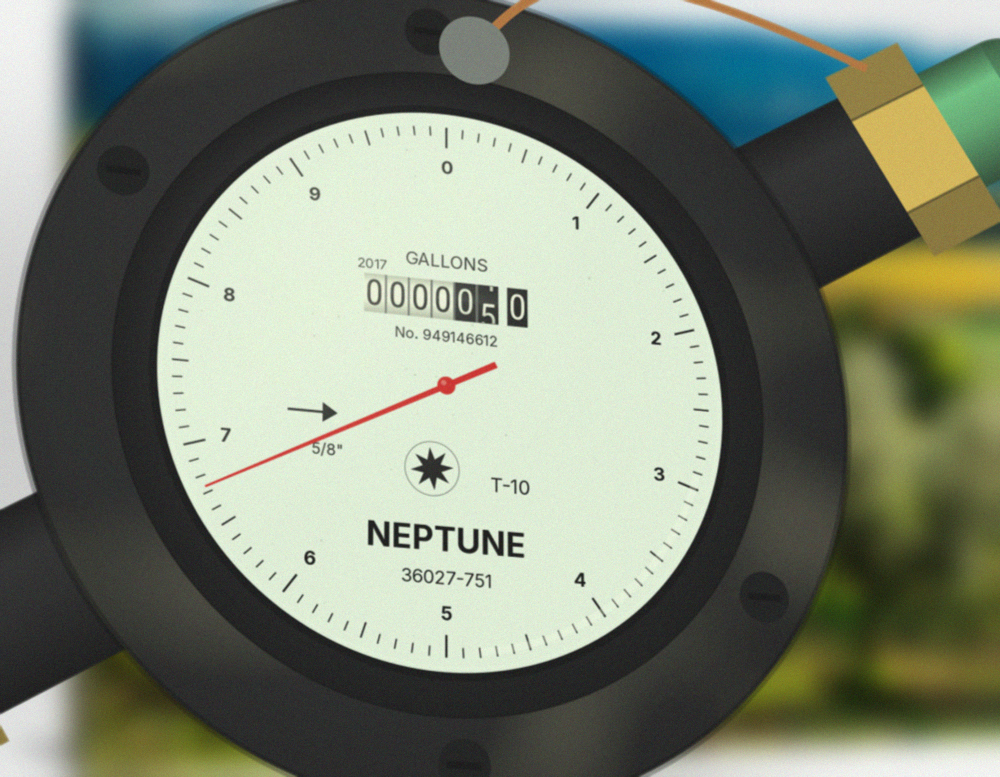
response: 46.7; gal
